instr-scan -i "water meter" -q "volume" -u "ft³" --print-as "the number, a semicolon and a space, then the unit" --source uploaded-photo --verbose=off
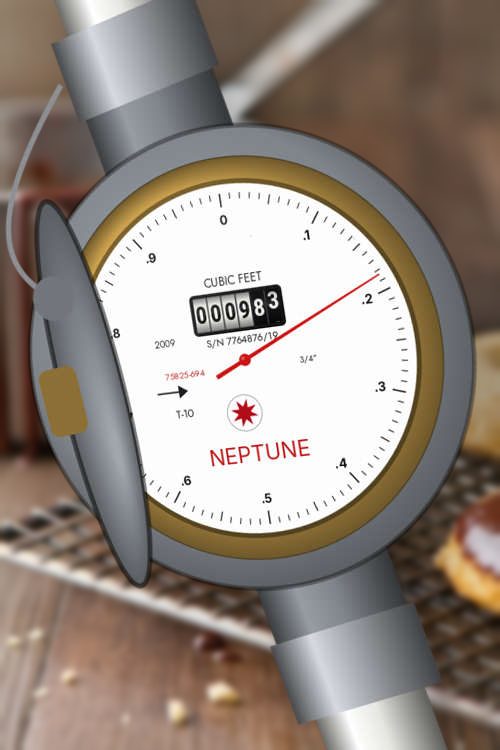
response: 983.18; ft³
